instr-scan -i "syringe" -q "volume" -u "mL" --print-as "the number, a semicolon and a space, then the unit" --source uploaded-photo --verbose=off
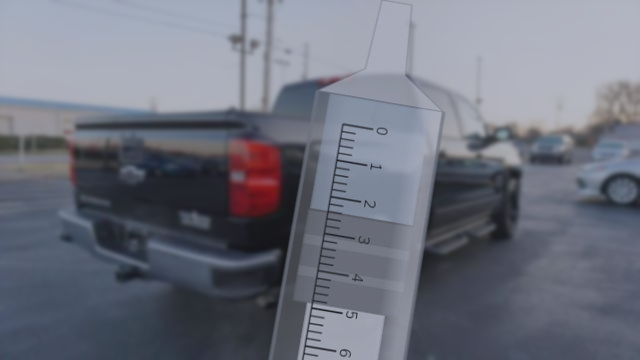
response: 2.4; mL
